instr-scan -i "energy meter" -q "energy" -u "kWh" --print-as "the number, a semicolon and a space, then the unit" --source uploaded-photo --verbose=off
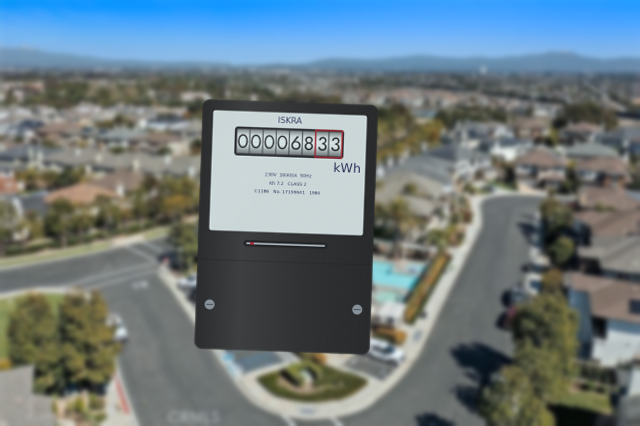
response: 68.33; kWh
